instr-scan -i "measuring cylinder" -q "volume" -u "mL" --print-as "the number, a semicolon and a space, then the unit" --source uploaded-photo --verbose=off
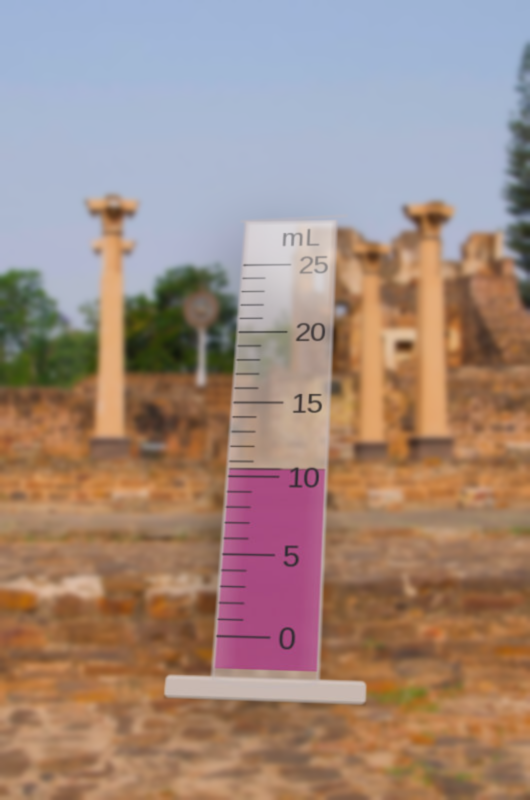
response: 10.5; mL
